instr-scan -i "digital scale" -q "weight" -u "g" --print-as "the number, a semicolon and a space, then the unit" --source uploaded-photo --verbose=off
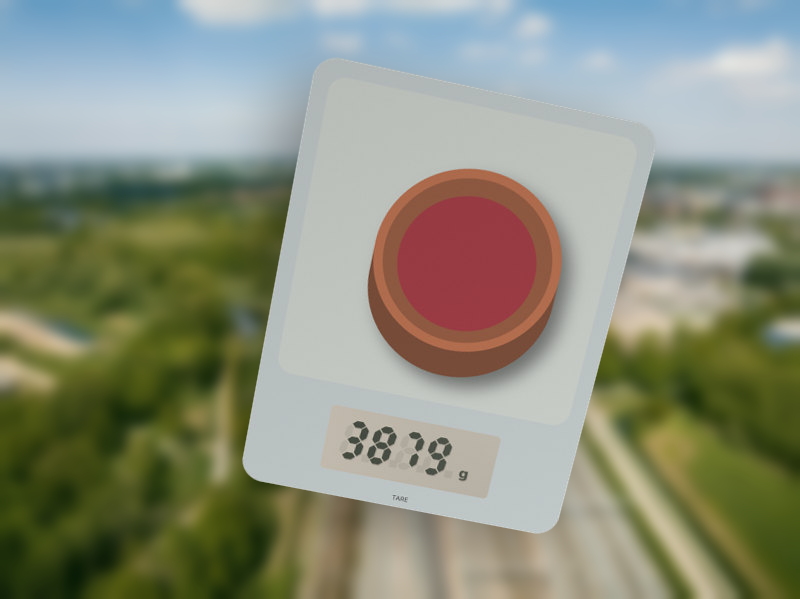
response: 3879; g
